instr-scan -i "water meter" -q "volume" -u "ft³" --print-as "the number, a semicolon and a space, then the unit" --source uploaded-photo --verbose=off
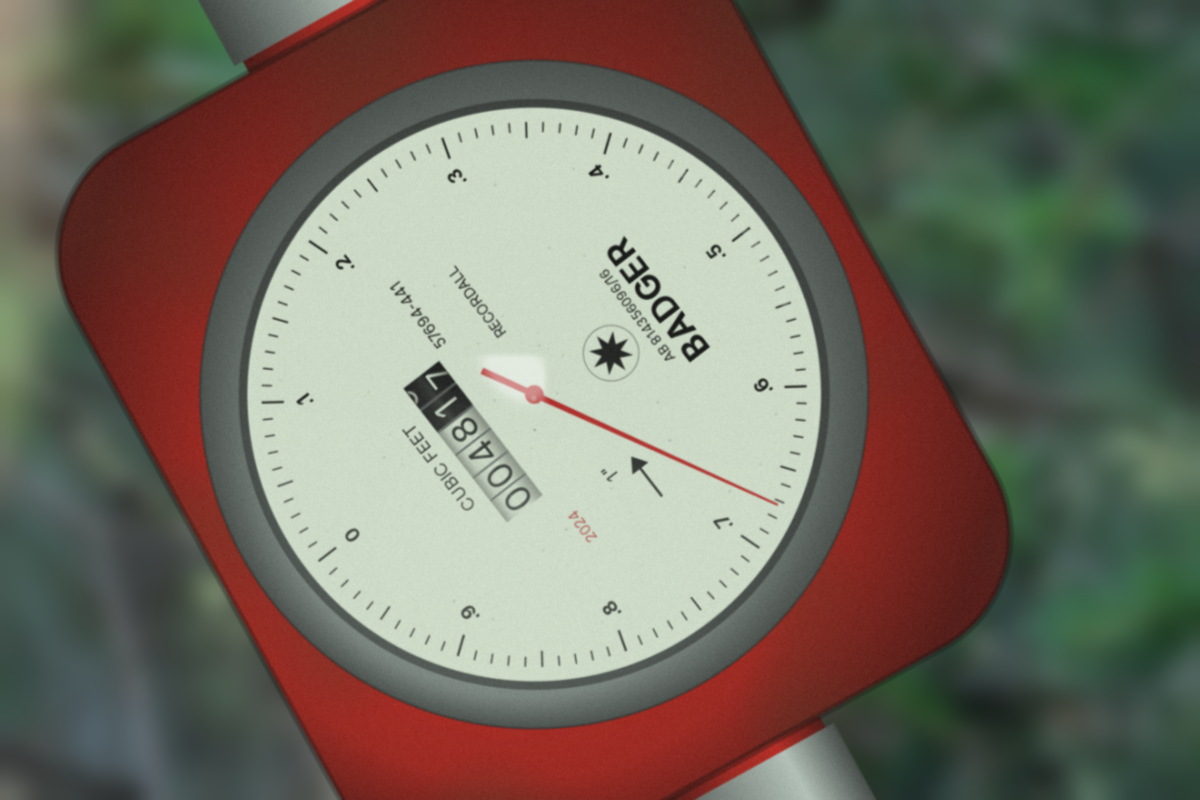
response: 4816.67; ft³
